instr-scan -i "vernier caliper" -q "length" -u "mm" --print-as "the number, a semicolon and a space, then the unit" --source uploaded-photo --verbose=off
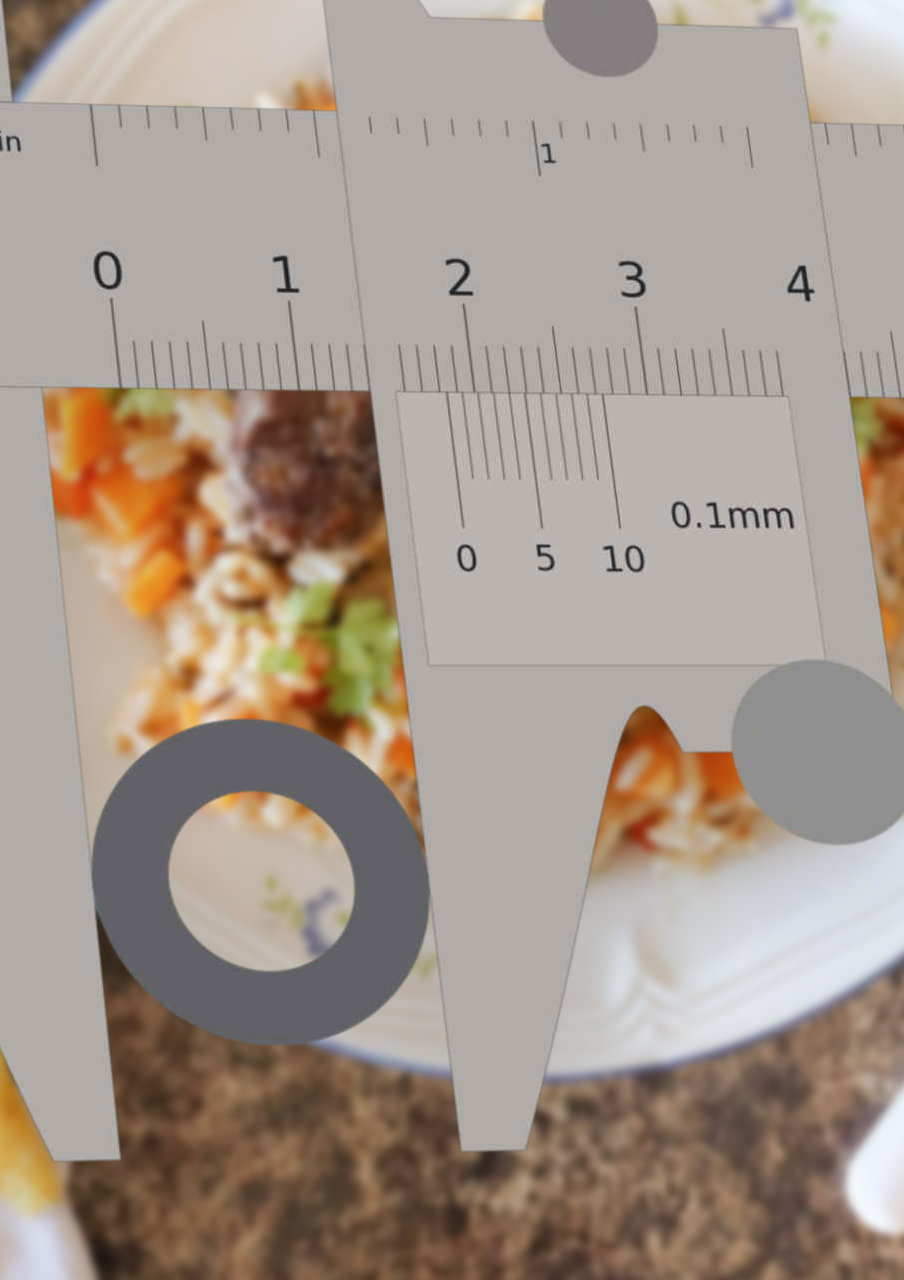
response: 18.4; mm
